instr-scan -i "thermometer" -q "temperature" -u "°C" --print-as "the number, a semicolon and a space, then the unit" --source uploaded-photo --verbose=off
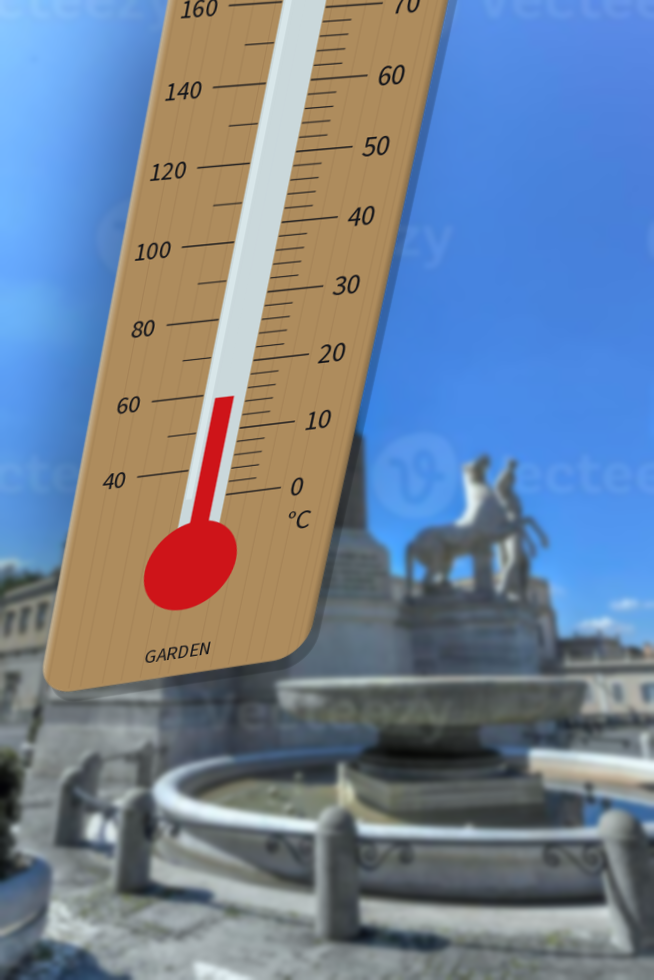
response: 15; °C
